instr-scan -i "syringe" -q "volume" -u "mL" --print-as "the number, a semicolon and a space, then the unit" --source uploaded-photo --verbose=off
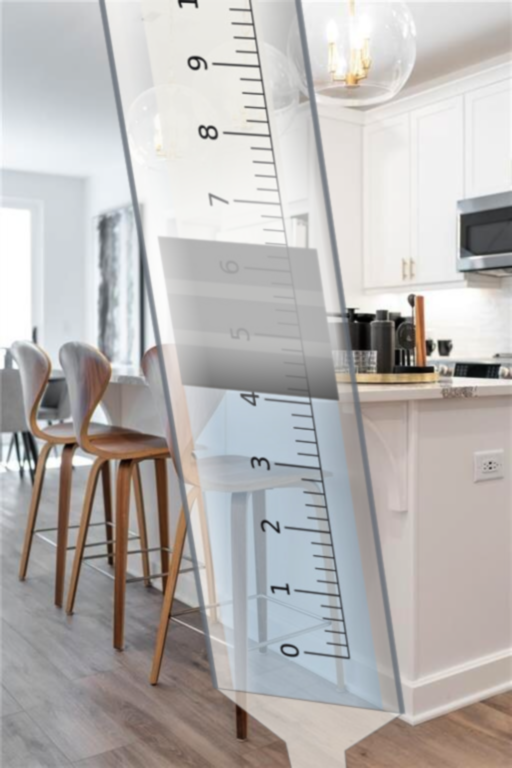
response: 4.1; mL
